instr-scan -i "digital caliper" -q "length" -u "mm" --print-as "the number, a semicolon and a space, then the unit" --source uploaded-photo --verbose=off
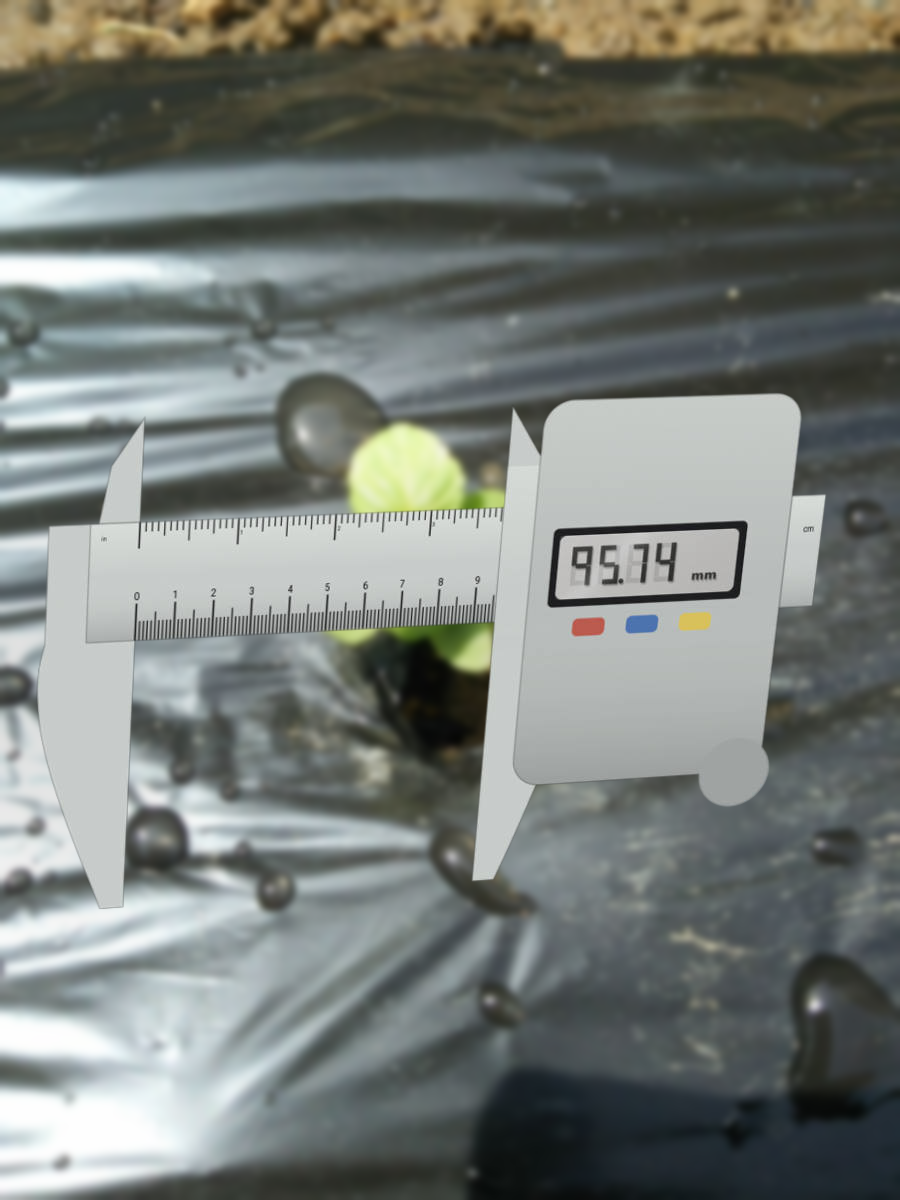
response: 95.74; mm
